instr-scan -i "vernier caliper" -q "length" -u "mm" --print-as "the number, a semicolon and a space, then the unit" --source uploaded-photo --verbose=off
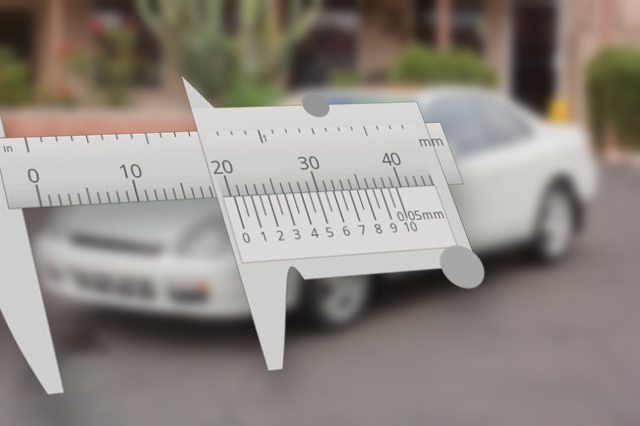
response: 20.4; mm
